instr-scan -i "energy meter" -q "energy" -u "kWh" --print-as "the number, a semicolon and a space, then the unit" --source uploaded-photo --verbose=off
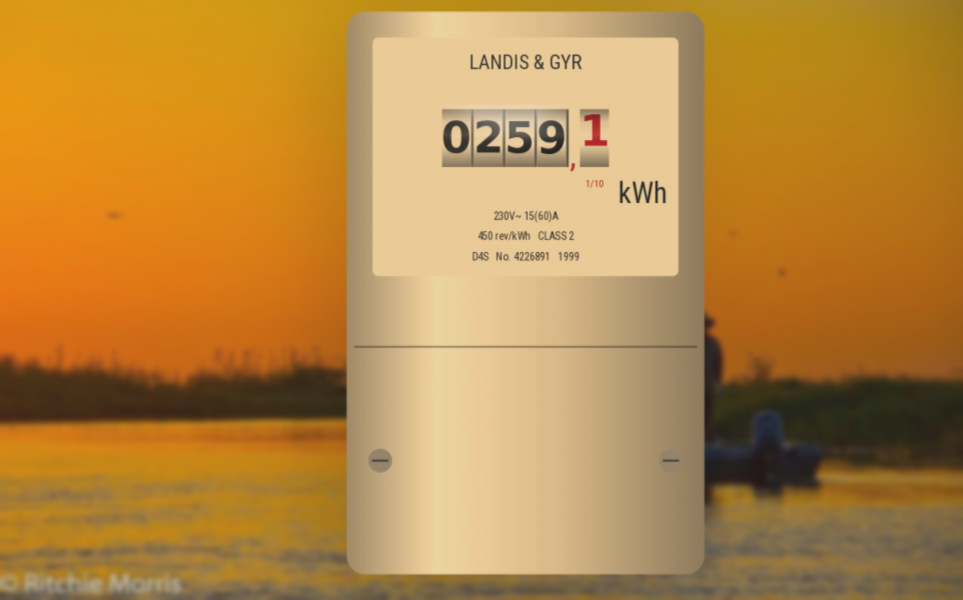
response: 259.1; kWh
